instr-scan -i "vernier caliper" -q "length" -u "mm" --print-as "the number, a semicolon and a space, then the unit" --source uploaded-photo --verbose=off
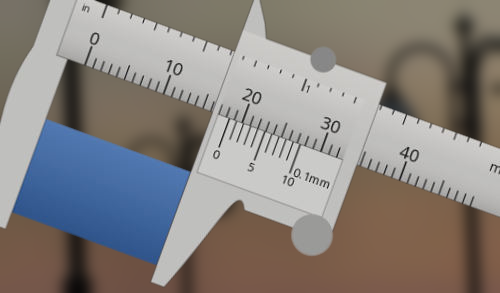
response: 18.4; mm
